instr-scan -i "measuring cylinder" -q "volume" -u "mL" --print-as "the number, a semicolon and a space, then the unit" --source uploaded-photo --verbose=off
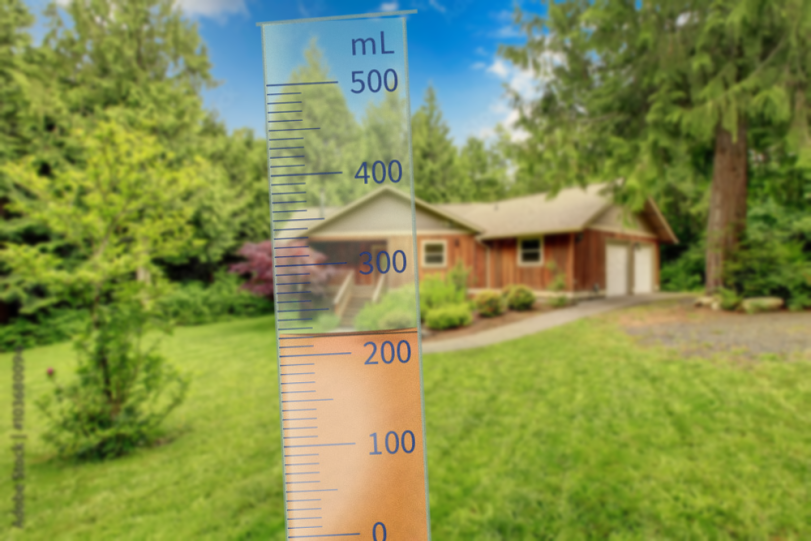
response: 220; mL
